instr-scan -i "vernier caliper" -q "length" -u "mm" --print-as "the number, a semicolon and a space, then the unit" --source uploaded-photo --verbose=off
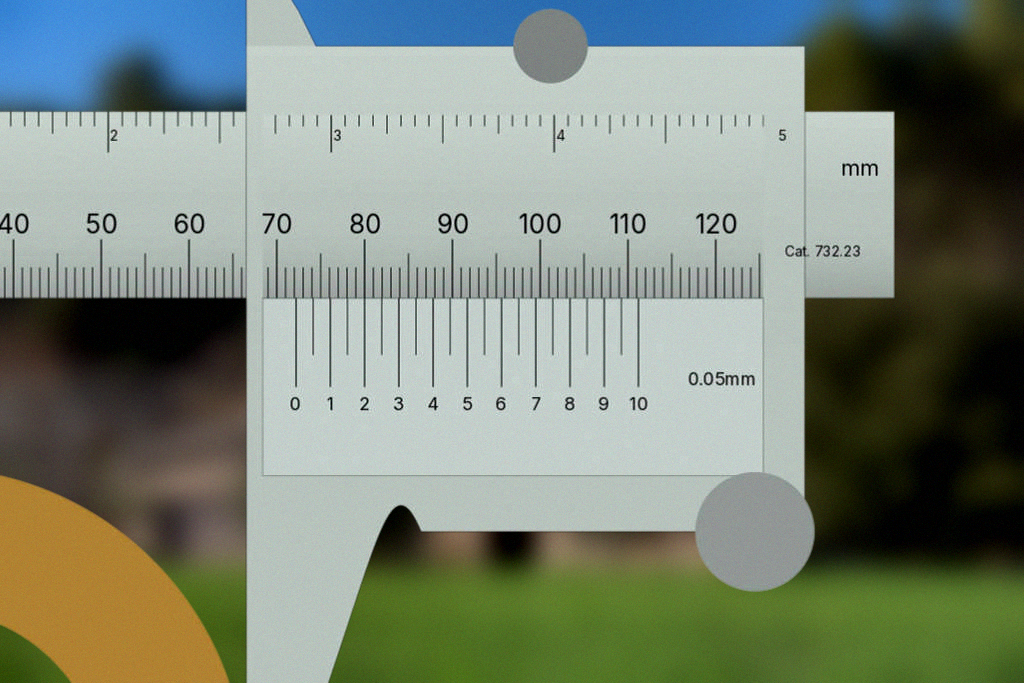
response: 72.2; mm
